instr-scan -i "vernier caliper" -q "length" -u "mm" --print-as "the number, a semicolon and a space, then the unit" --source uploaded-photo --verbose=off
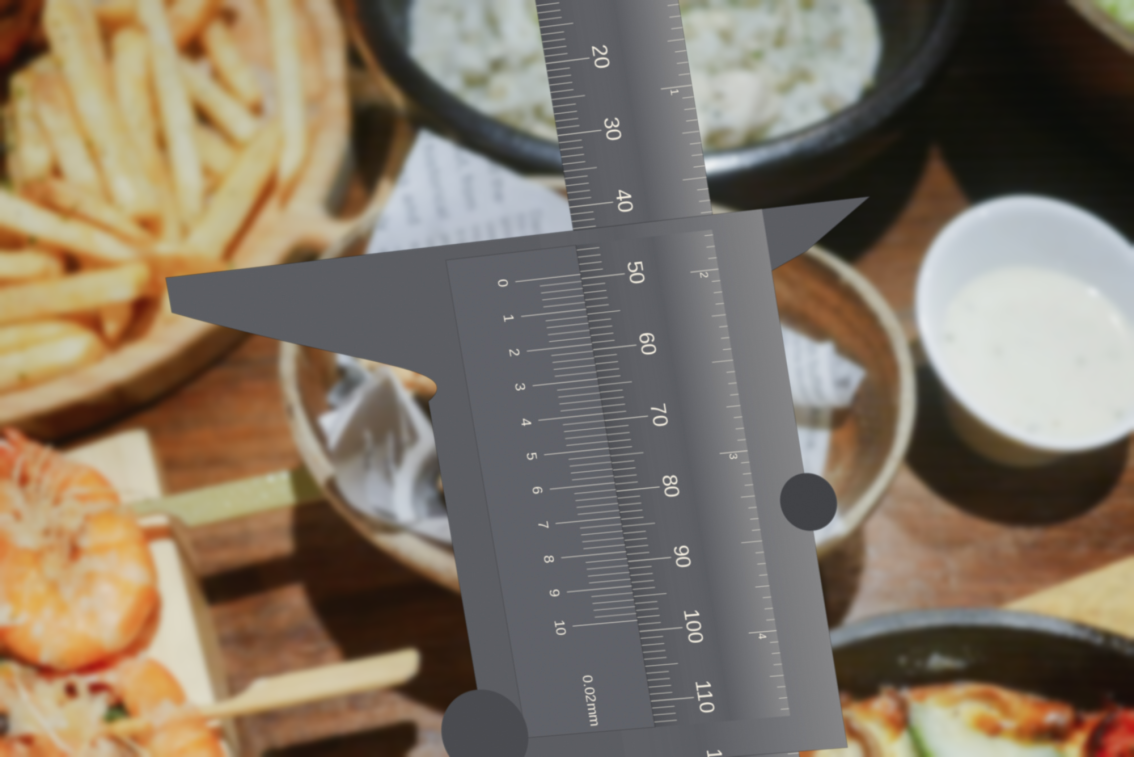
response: 49.4; mm
